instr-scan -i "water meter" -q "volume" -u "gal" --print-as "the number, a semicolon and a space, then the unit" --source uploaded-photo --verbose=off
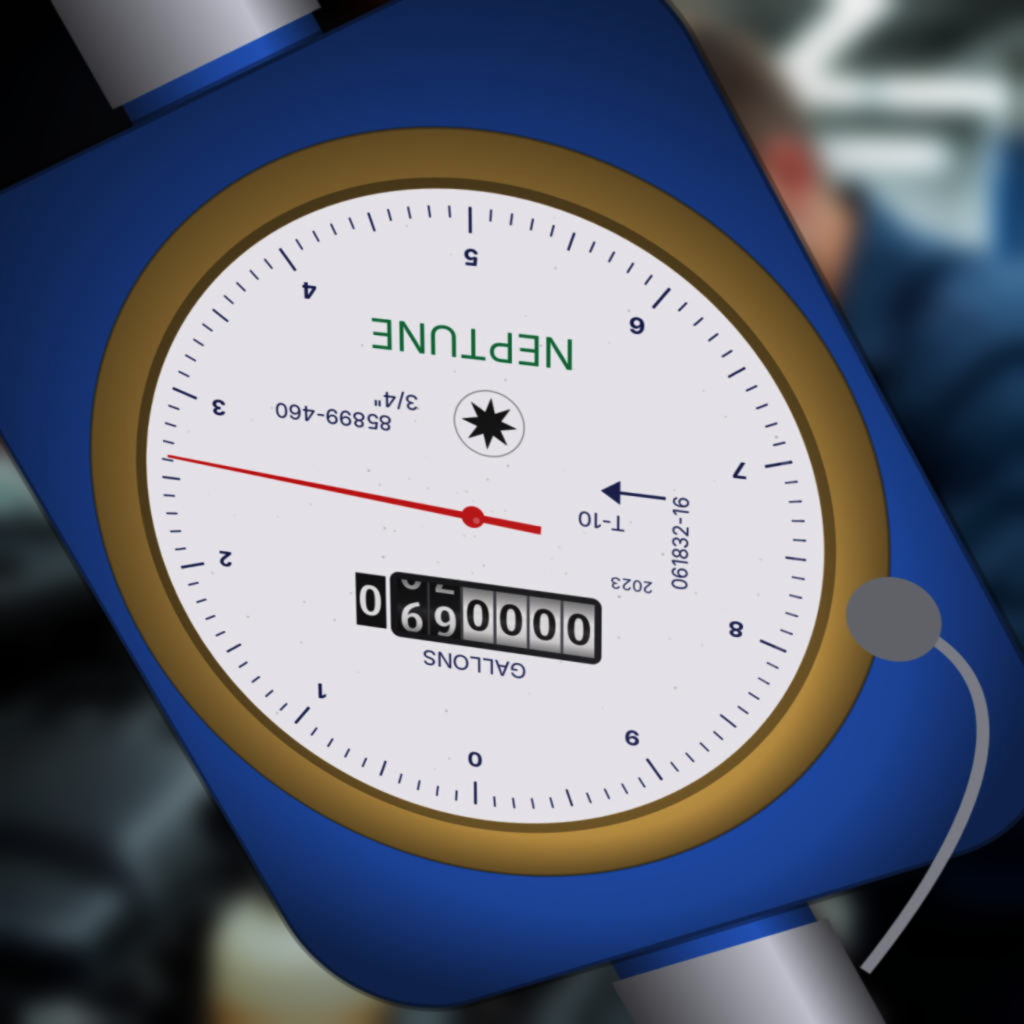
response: 692.6; gal
